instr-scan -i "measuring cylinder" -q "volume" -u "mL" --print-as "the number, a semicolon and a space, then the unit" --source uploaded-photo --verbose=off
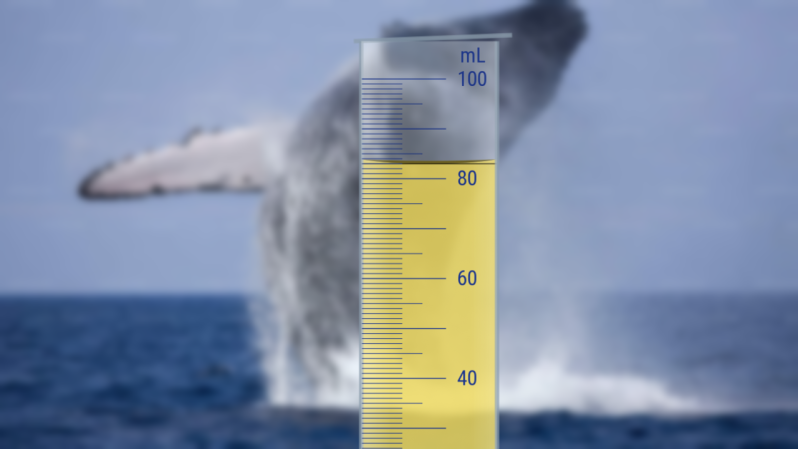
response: 83; mL
